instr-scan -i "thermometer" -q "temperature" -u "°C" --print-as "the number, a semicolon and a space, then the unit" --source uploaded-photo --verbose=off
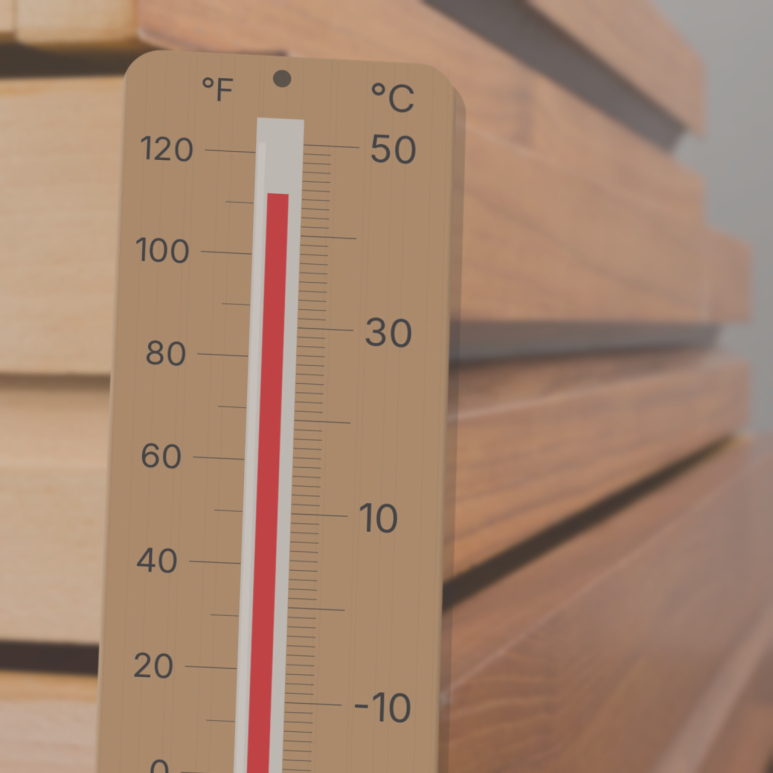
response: 44.5; °C
